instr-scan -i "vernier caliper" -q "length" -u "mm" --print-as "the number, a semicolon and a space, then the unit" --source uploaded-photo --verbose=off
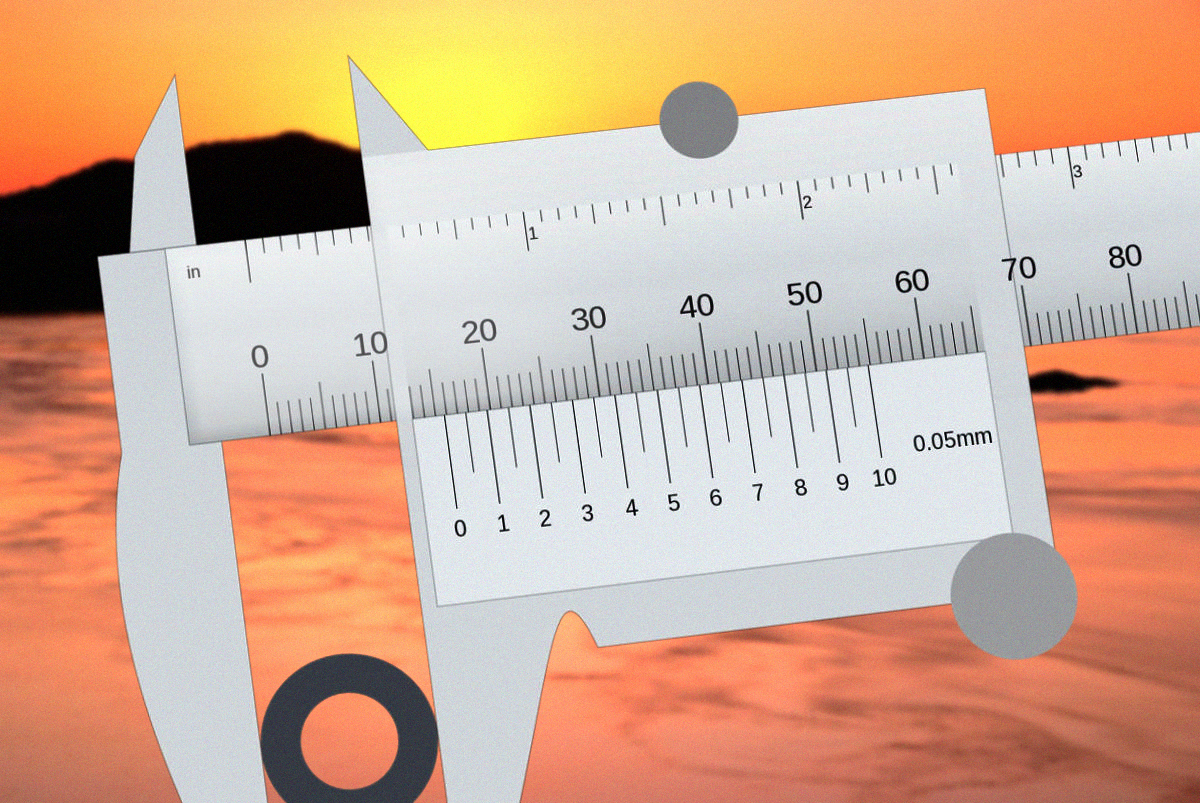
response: 15.8; mm
